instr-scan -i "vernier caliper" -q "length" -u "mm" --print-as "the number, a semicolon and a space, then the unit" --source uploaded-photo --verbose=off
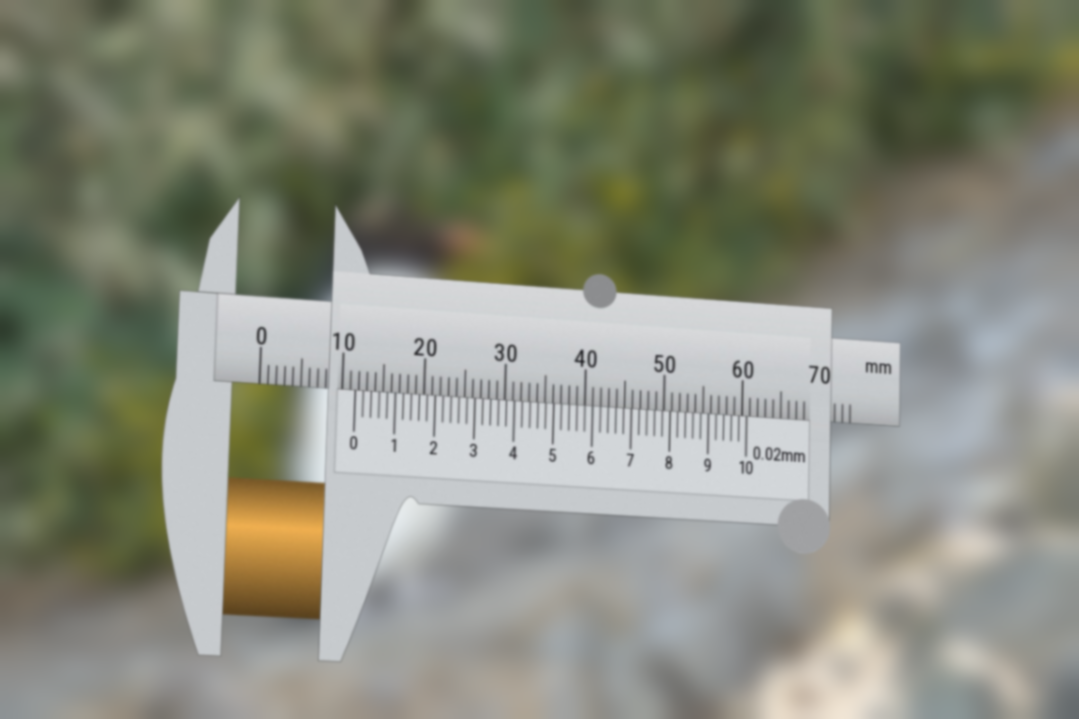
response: 11.6; mm
